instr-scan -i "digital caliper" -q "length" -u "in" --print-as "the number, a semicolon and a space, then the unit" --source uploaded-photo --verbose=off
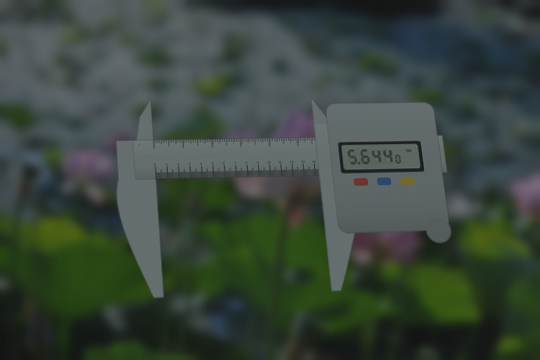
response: 5.6440; in
